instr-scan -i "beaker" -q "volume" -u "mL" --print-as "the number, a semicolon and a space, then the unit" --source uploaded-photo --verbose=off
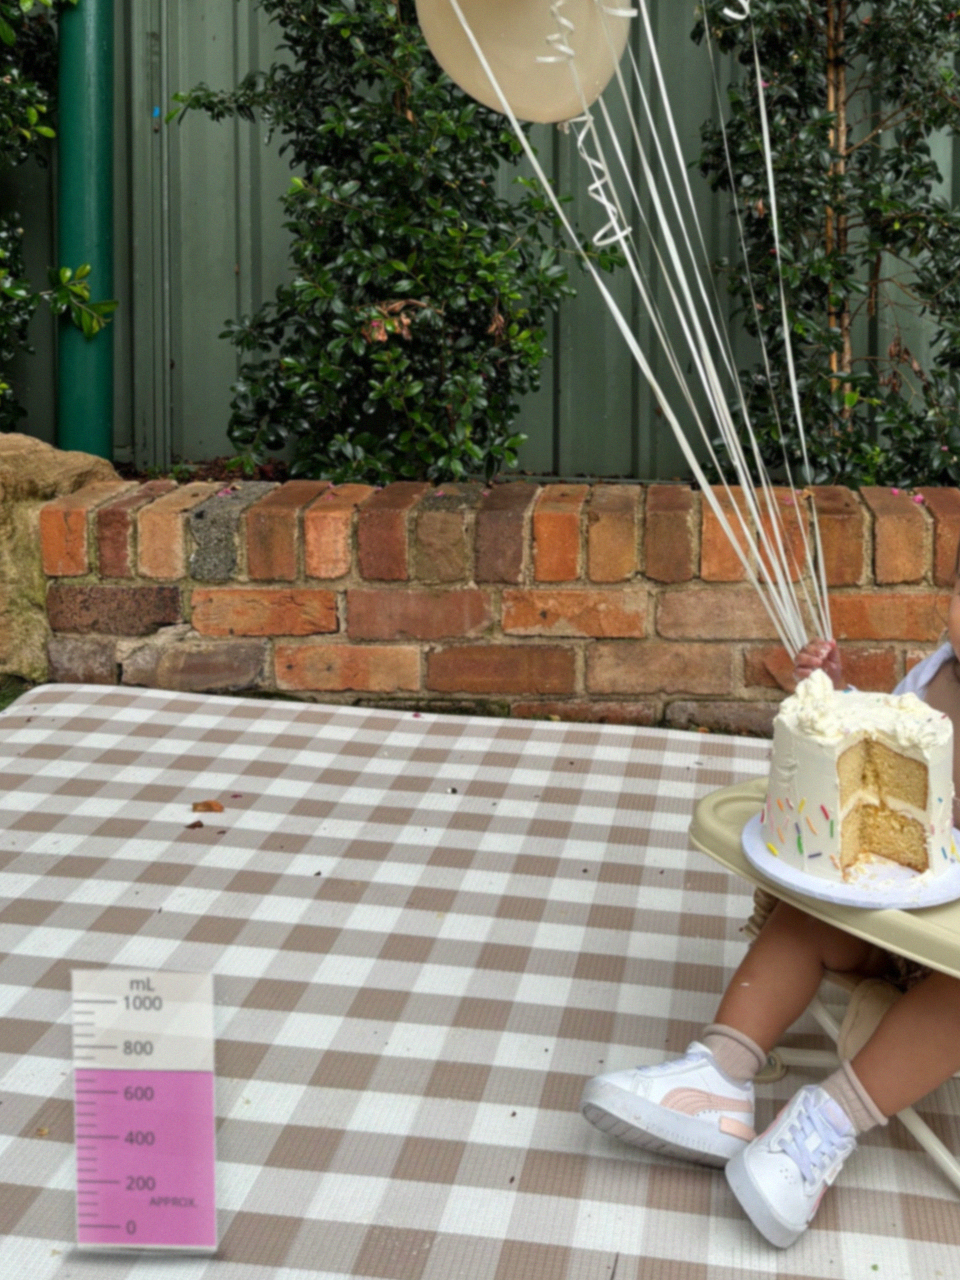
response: 700; mL
